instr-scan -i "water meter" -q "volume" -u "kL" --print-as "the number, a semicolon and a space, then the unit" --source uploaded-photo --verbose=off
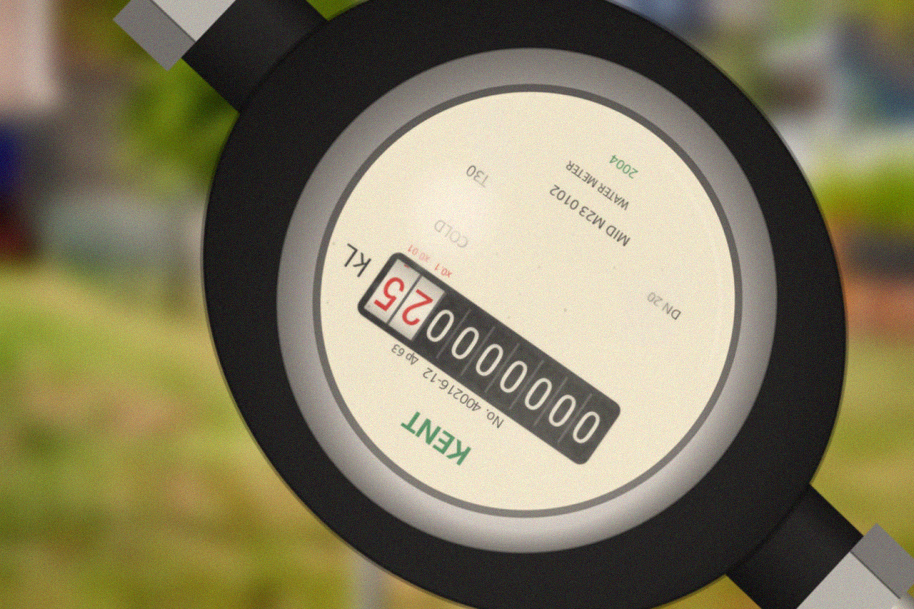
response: 0.25; kL
